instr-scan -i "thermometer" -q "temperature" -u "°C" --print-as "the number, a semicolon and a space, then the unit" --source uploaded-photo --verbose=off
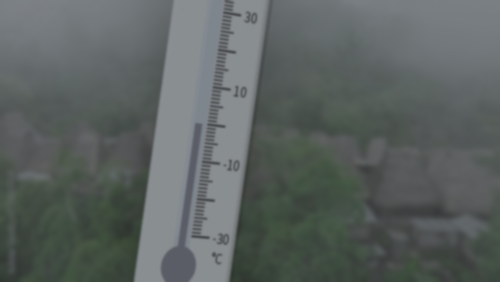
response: 0; °C
